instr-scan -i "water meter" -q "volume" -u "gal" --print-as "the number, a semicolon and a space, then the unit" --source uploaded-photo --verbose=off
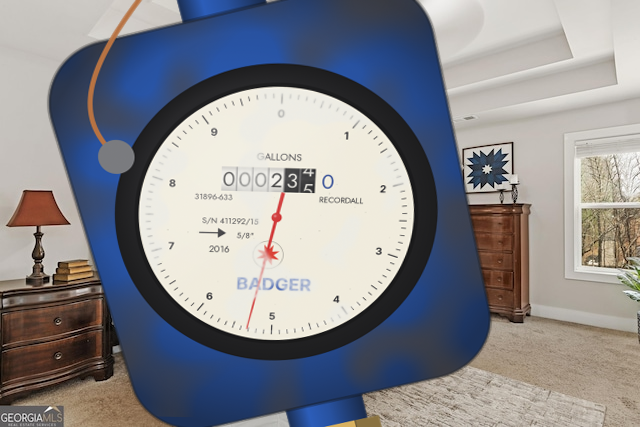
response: 2345.3; gal
